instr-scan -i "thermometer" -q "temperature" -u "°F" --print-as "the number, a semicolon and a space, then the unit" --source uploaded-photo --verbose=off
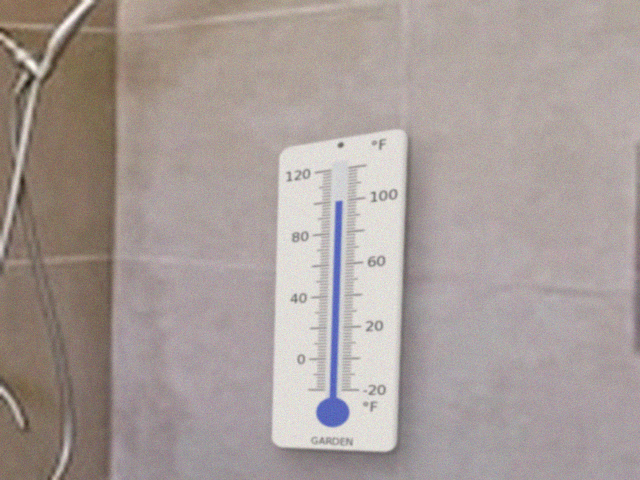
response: 100; °F
